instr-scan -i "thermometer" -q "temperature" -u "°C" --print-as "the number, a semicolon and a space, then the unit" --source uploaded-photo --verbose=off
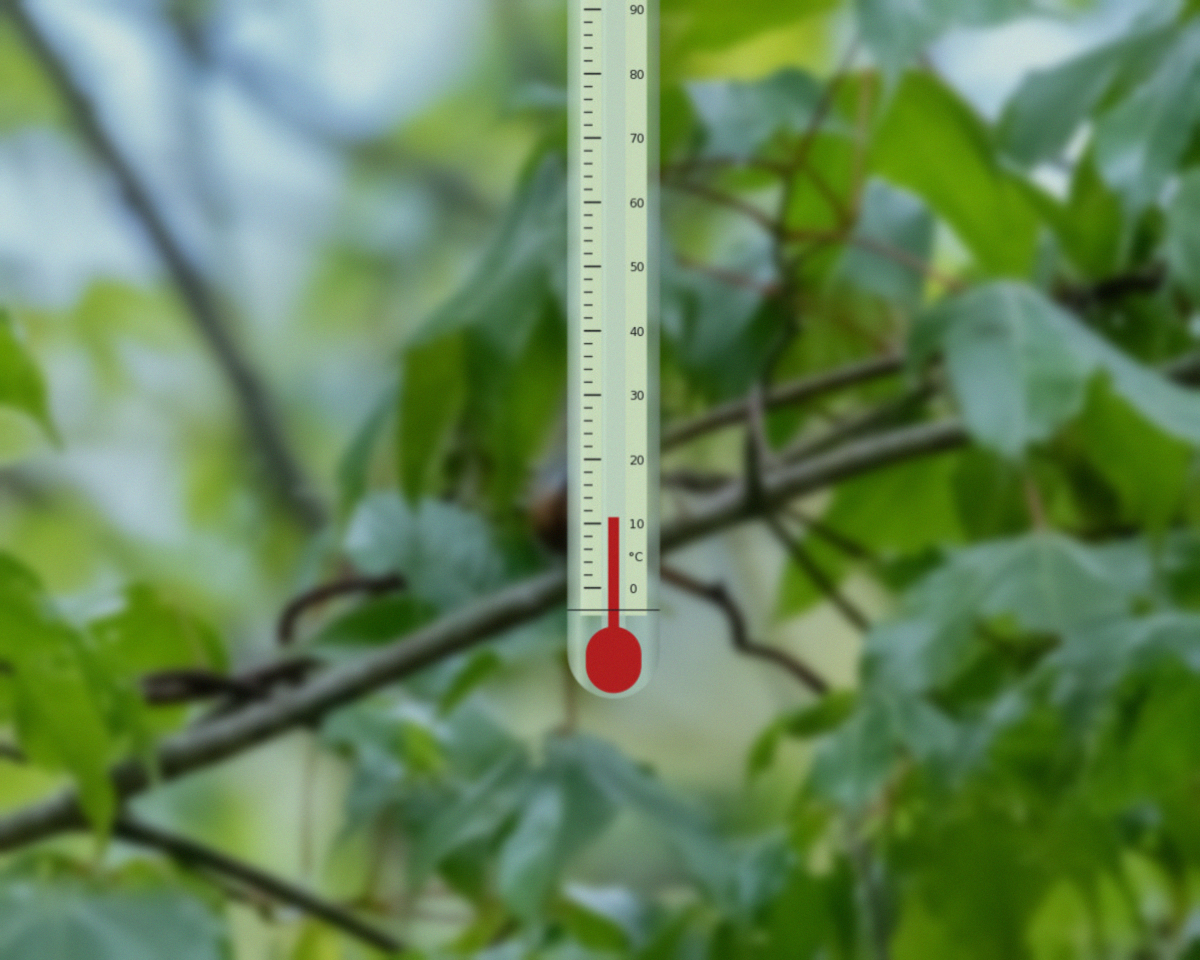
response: 11; °C
